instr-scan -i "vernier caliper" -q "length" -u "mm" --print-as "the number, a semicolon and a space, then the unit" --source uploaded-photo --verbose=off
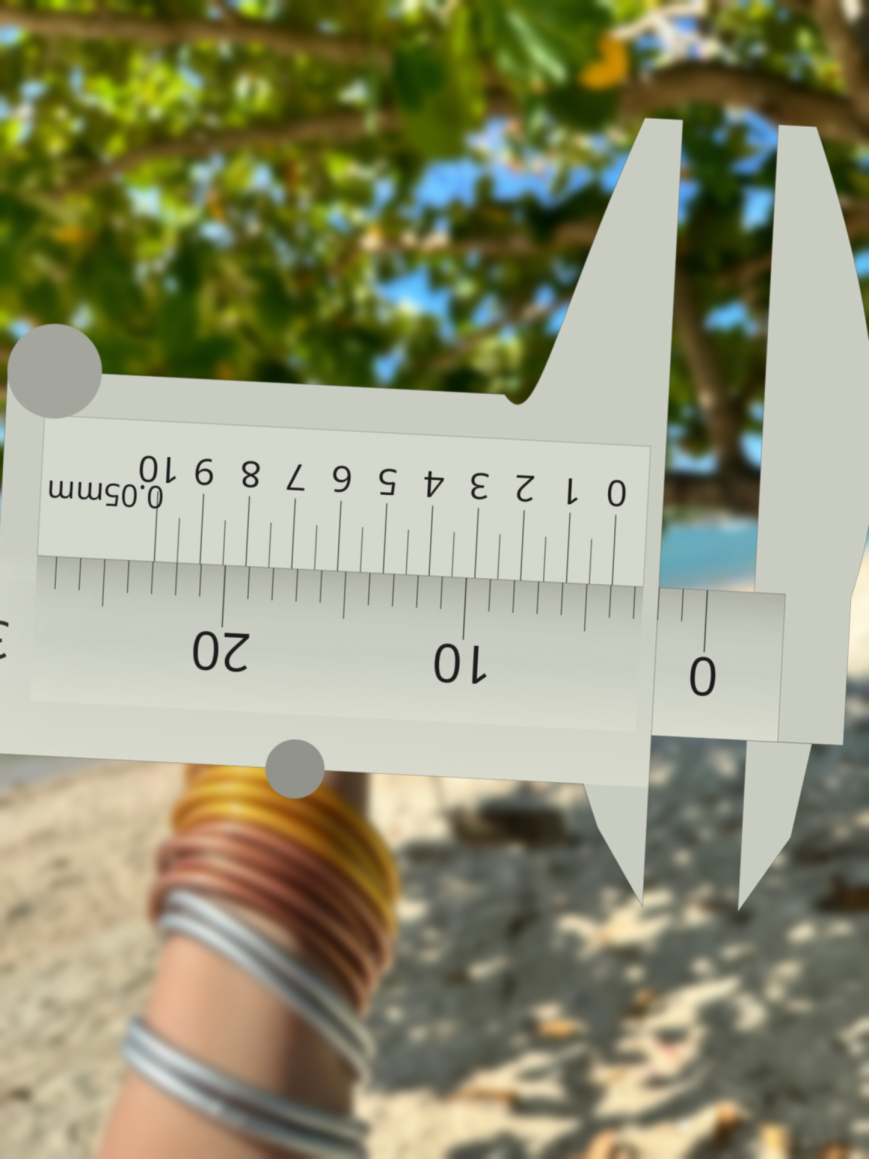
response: 3.95; mm
